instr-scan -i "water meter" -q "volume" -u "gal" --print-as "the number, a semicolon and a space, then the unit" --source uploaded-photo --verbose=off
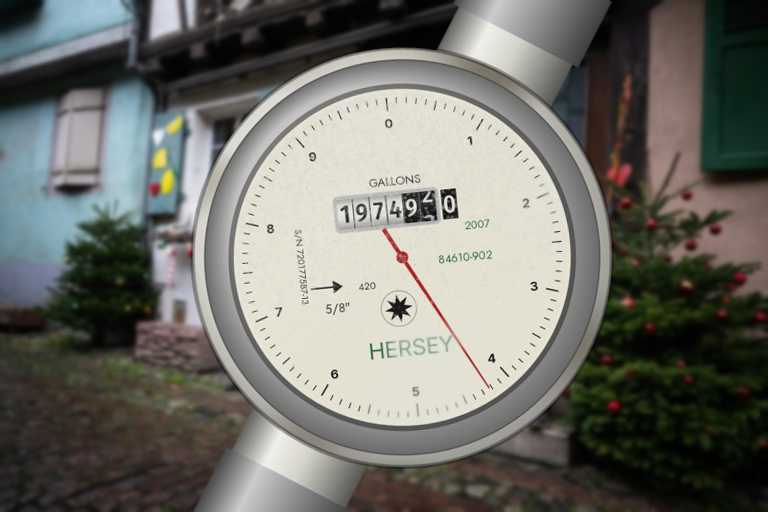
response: 1974924.2; gal
